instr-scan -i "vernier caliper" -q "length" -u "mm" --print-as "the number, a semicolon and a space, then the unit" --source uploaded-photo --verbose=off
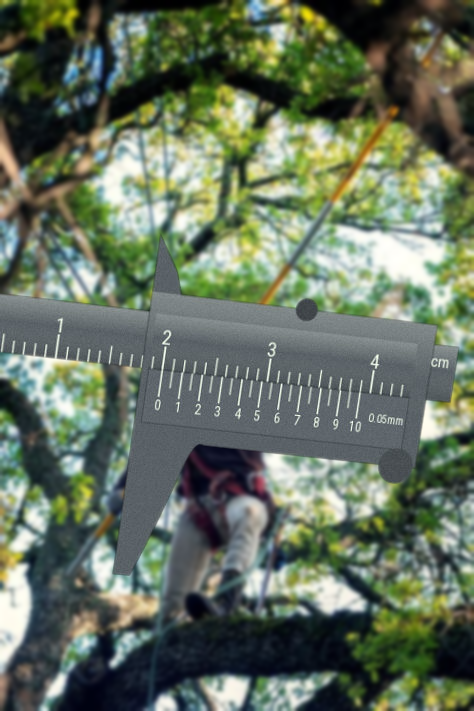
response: 20.0; mm
